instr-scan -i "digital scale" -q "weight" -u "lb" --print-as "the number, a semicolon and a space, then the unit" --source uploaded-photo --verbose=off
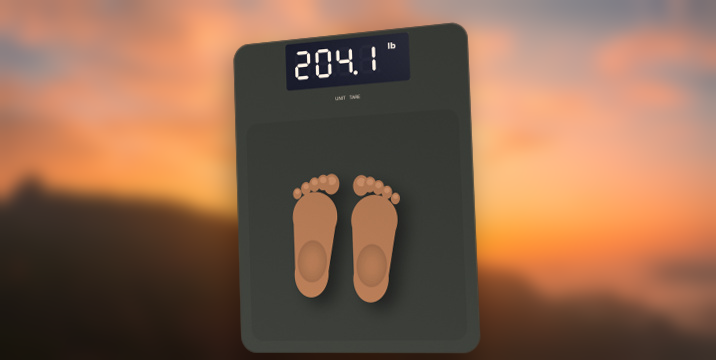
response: 204.1; lb
